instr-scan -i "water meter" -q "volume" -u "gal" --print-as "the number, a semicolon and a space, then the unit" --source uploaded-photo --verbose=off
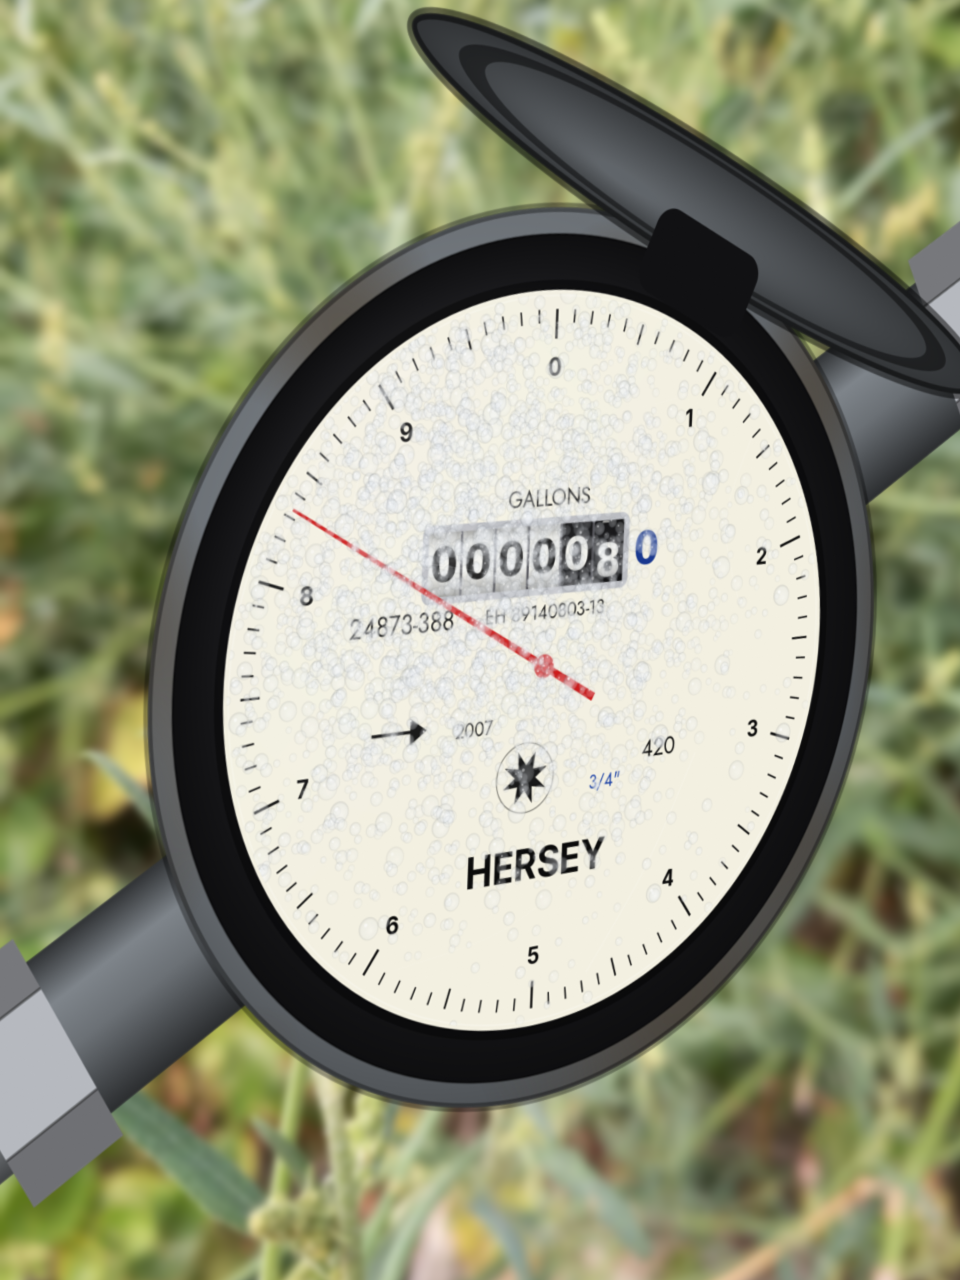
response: 78.3; gal
